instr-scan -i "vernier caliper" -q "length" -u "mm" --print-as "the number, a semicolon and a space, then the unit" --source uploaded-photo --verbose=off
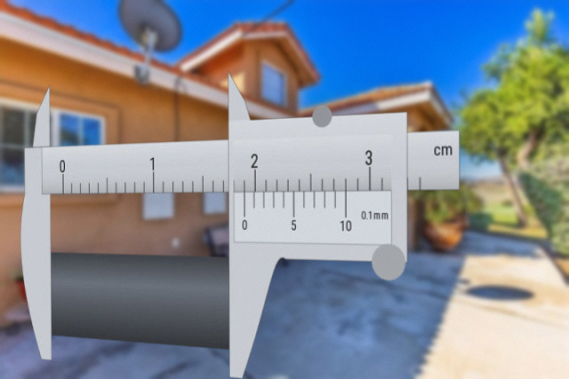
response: 19.0; mm
